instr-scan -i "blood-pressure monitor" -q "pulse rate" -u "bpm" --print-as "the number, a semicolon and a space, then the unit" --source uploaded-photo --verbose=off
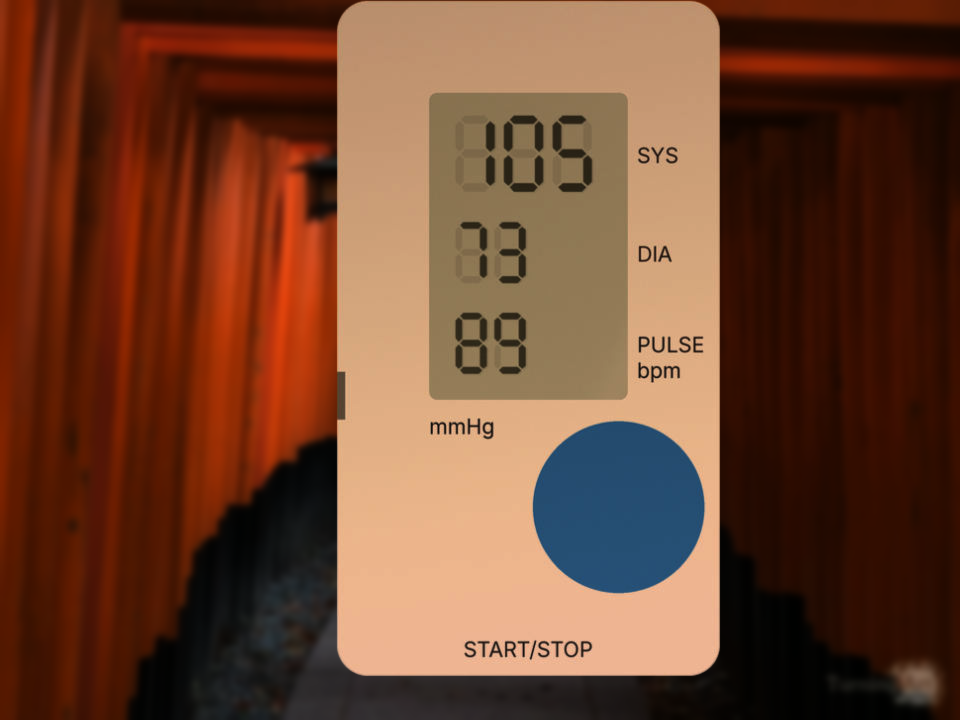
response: 89; bpm
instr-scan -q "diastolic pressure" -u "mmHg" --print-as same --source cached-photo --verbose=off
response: 73; mmHg
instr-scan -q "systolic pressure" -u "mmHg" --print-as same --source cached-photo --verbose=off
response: 105; mmHg
